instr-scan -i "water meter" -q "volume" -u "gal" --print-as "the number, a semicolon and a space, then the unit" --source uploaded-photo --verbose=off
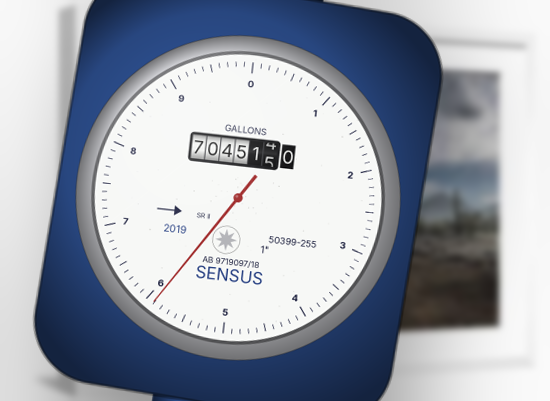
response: 7045145.9; gal
